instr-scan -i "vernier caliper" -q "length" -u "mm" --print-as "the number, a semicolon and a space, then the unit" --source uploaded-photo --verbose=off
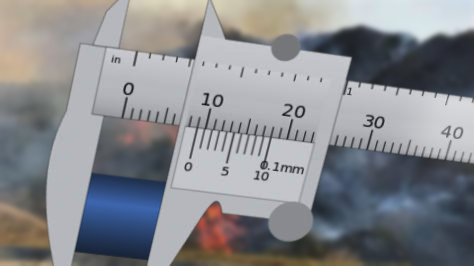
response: 9.0; mm
